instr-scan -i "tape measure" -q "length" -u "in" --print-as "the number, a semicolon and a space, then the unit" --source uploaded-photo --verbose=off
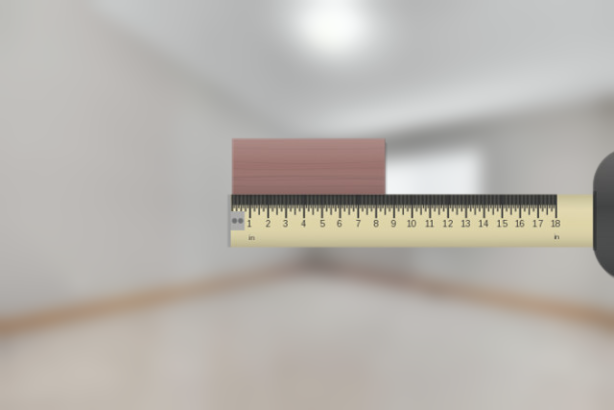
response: 8.5; in
